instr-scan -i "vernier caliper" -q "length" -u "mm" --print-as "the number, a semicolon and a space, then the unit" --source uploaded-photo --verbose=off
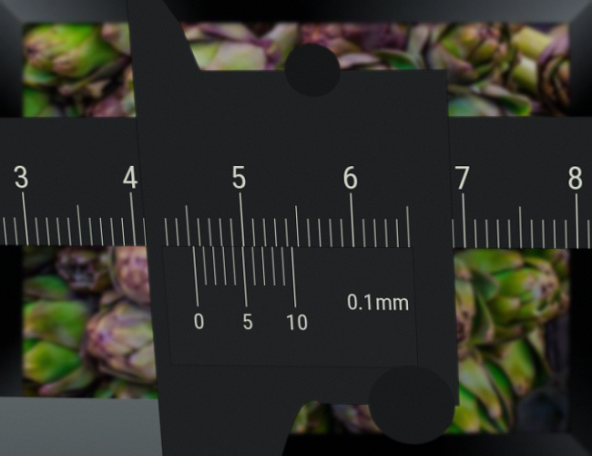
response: 45.4; mm
